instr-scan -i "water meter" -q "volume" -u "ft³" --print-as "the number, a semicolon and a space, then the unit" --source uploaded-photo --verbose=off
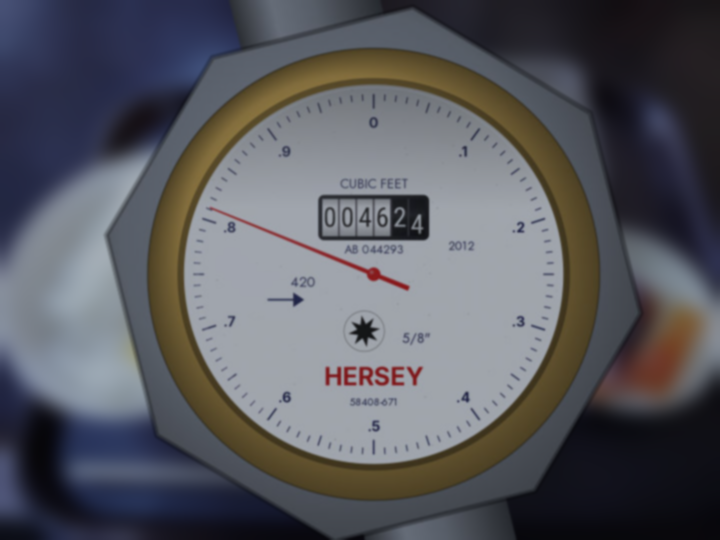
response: 4623.81; ft³
